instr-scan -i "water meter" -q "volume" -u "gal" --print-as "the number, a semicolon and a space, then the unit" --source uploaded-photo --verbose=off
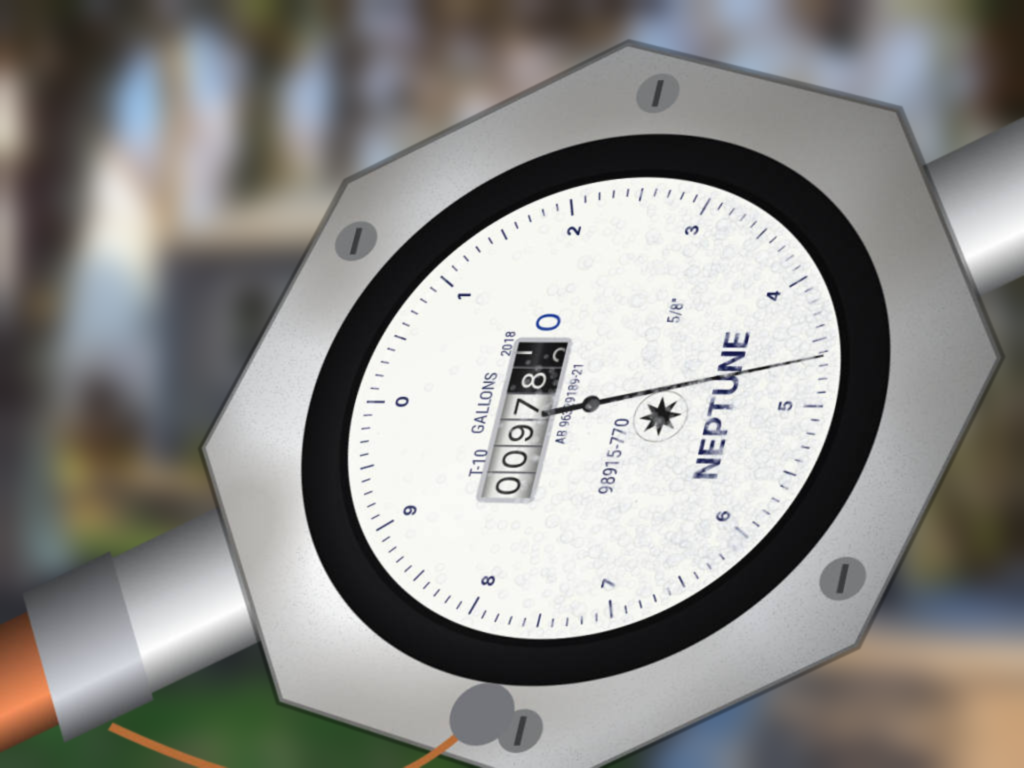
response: 97814.6; gal
